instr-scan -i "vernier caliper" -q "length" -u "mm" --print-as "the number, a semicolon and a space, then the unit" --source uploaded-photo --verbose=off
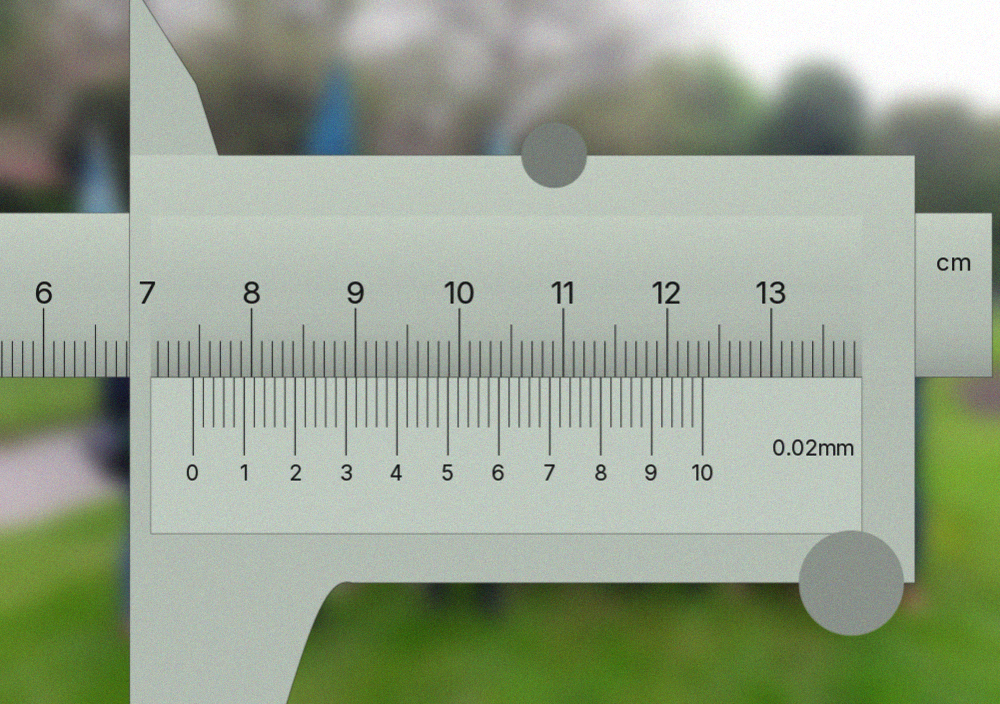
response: 74.4; mm
